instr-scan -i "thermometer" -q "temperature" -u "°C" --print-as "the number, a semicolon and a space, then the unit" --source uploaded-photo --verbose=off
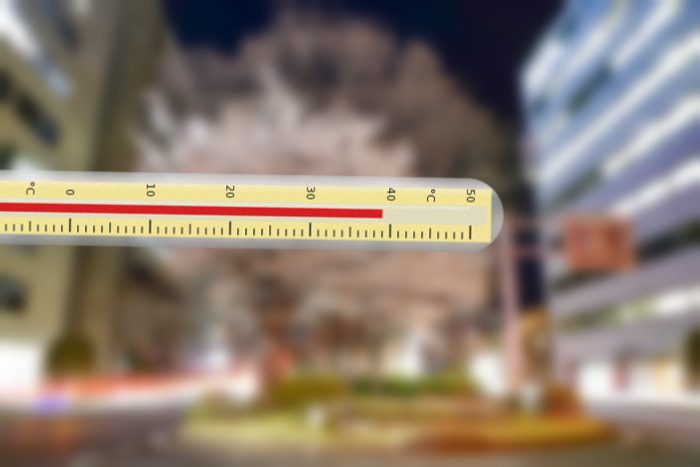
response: 39; °C
